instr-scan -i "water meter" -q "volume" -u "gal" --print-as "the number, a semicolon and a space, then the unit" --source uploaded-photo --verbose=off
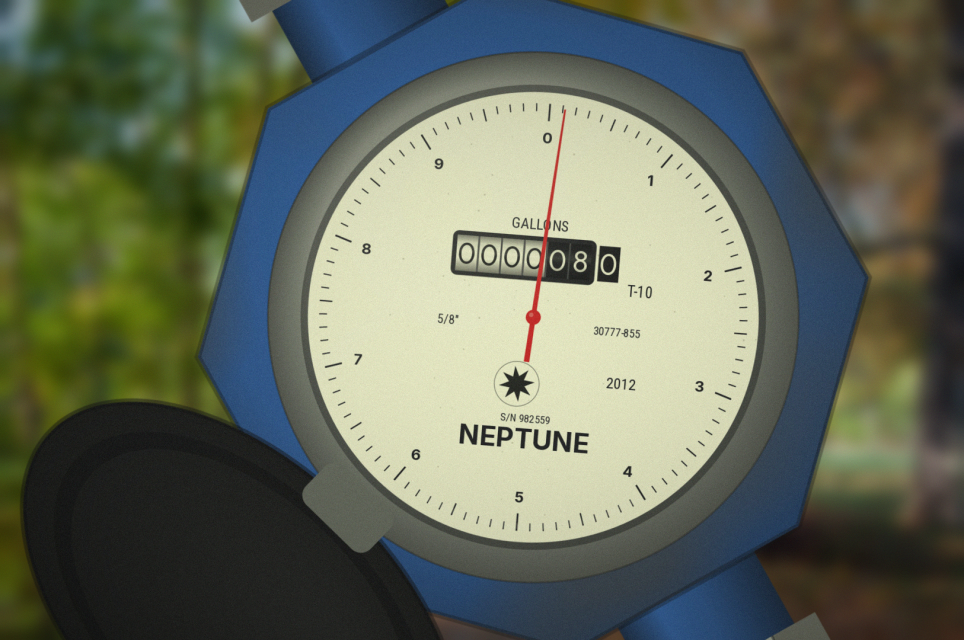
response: 80.1; gal
